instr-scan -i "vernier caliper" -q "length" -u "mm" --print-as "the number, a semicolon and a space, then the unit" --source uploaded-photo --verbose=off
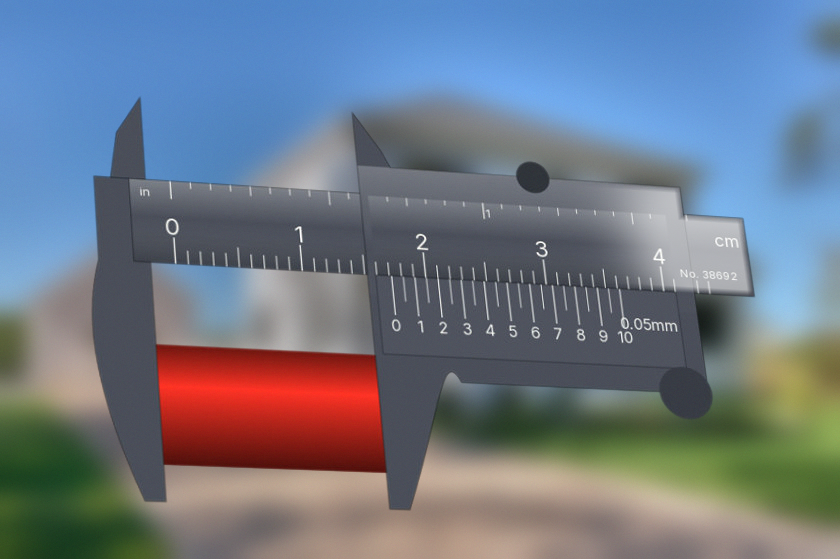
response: 17.2; mm
